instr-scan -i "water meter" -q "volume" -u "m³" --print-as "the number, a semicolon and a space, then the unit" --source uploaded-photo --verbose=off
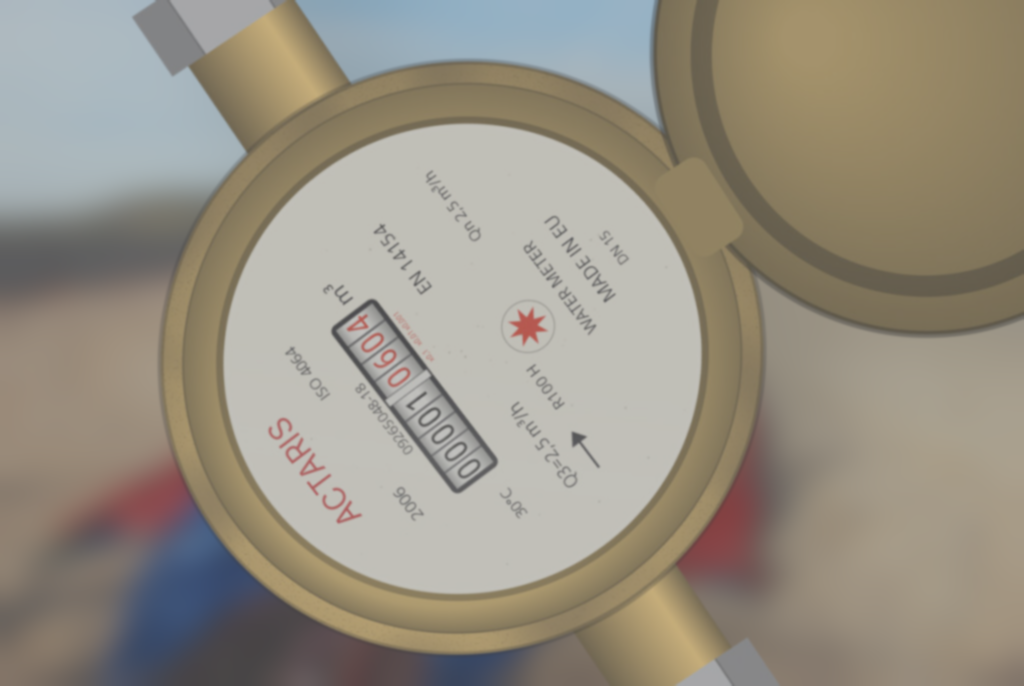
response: 1.0604; m³
